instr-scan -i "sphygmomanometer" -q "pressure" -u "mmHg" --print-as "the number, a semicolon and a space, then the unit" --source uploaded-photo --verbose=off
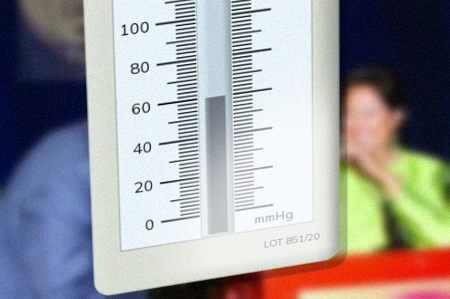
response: 60; mmHg
